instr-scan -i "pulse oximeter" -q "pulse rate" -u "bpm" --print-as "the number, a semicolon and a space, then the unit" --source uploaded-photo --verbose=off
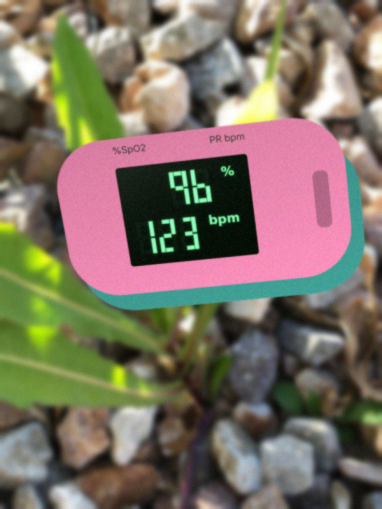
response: 123; bpm
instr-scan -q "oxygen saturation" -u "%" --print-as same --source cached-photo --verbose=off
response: 96; %
